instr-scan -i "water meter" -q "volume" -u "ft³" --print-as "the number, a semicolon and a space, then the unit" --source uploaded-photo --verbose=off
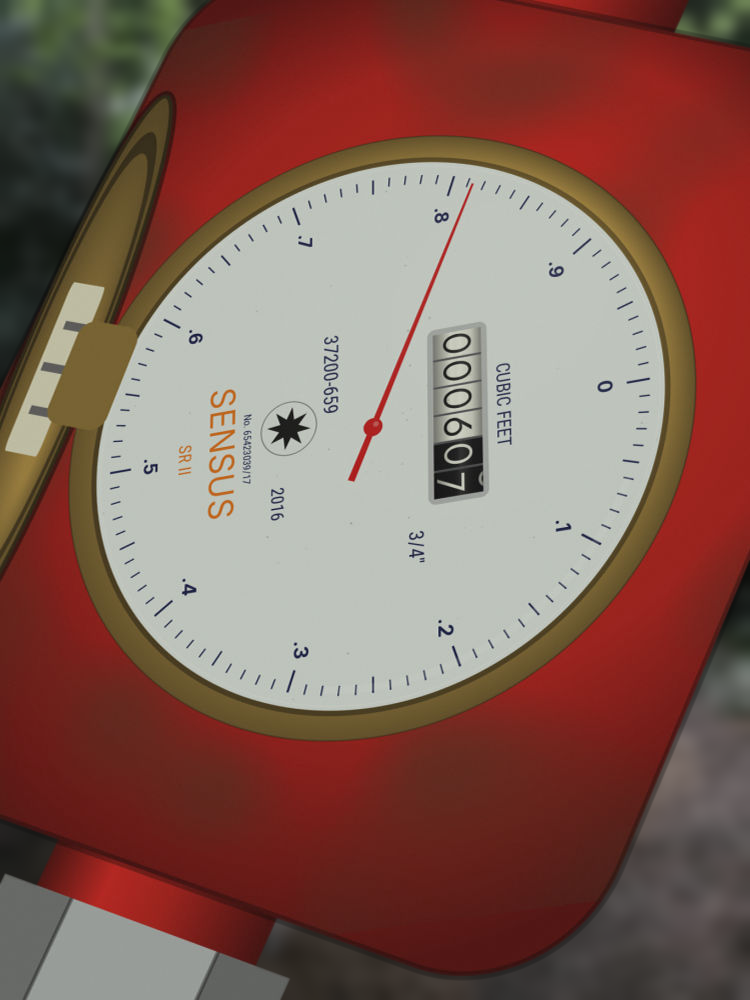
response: 606.81; ft³
